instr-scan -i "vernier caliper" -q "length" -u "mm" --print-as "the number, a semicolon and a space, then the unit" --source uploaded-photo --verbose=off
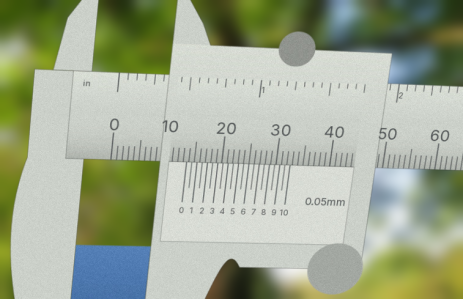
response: 13.6; mm
